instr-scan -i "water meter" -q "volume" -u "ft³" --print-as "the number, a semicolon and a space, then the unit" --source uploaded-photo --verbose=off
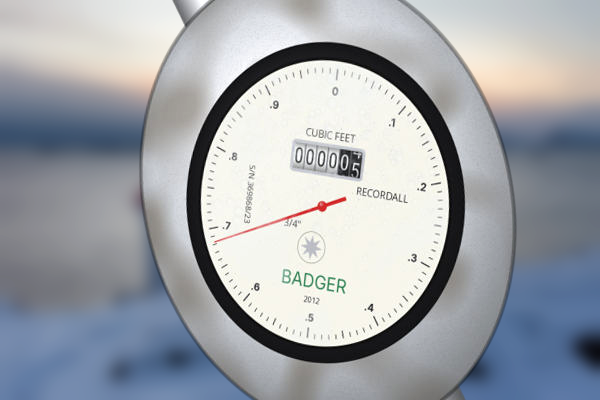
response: 4.68; ft³
